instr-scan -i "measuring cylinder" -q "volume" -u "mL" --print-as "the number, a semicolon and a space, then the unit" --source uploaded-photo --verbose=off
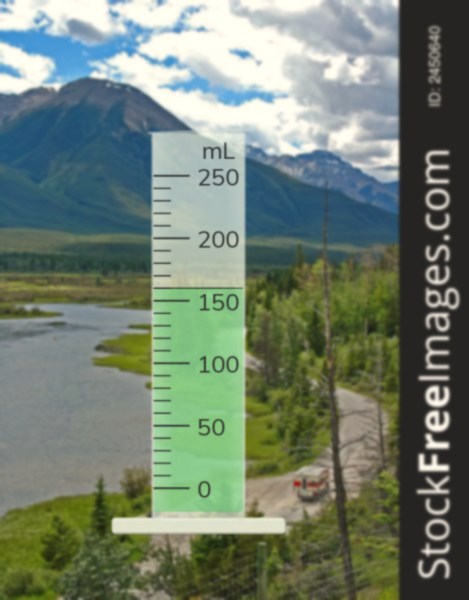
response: 160; mL
